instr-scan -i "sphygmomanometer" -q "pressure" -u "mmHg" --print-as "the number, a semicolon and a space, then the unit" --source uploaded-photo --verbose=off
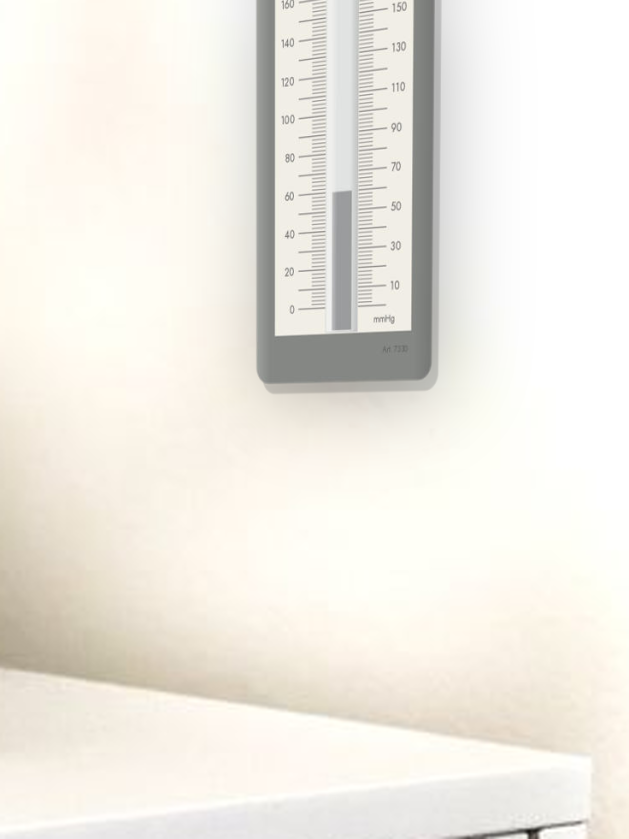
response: 60; mmHg
